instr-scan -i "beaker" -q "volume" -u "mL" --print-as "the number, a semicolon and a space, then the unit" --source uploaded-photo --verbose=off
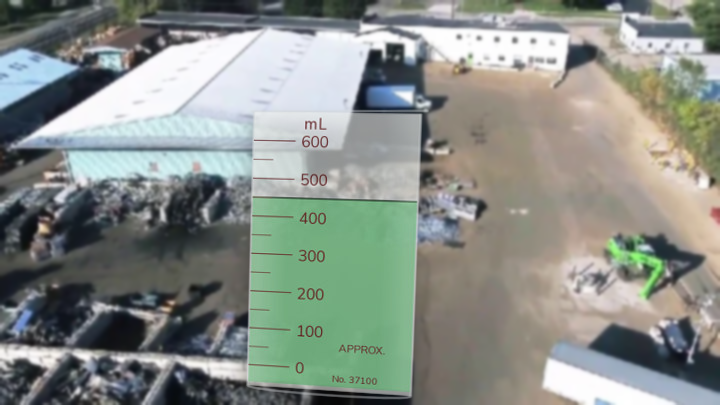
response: 450; mL
